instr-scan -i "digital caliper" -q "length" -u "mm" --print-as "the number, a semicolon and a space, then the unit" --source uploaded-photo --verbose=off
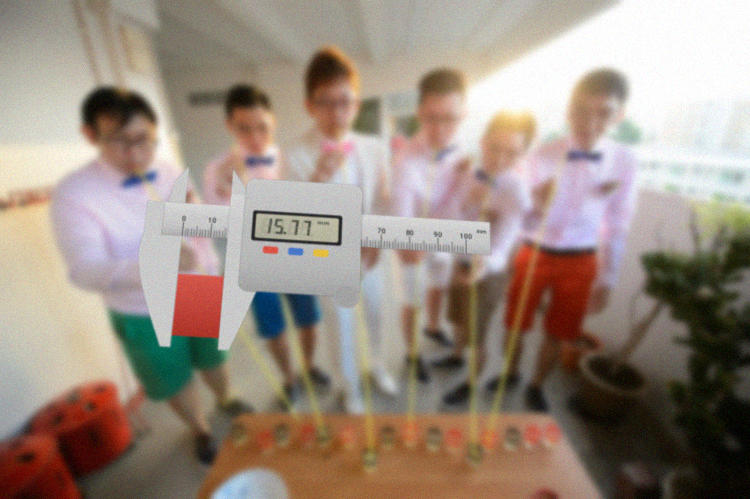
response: 15.77; mm
